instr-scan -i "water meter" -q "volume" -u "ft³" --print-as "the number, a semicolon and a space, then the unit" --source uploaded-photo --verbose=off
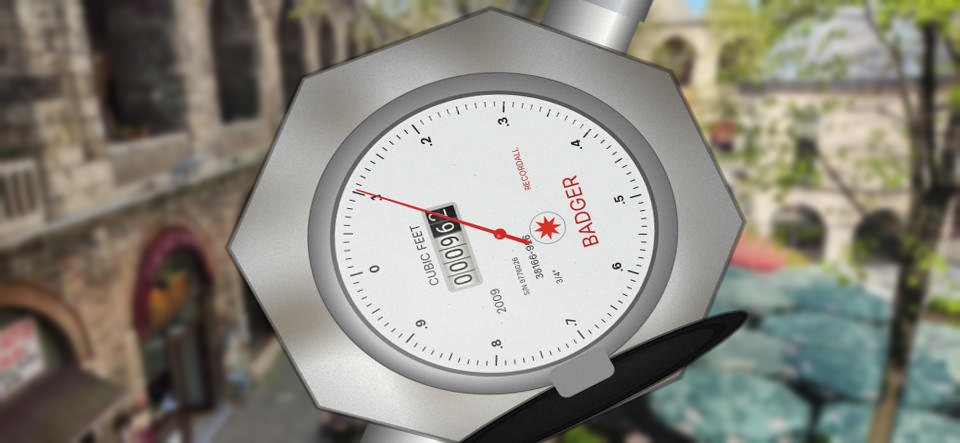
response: 962.10; ft³
